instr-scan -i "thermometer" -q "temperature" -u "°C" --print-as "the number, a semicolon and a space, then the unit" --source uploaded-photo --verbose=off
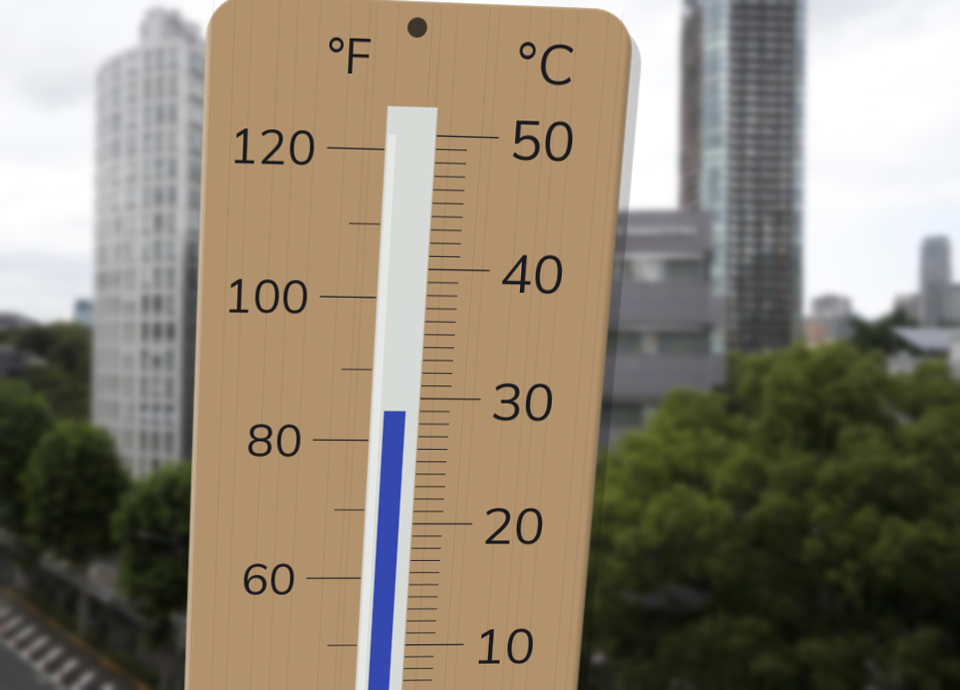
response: 29; °C
